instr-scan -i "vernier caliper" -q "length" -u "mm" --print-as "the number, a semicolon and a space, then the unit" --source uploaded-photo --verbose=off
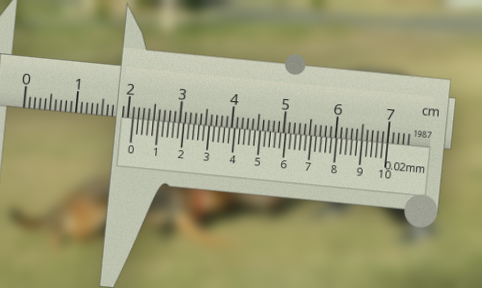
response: 21.0; mm
